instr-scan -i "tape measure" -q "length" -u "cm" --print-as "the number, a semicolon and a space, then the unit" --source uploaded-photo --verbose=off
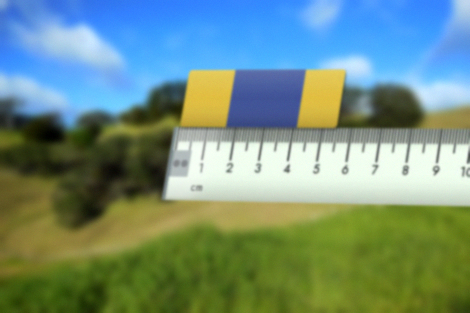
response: 5.5; cm
